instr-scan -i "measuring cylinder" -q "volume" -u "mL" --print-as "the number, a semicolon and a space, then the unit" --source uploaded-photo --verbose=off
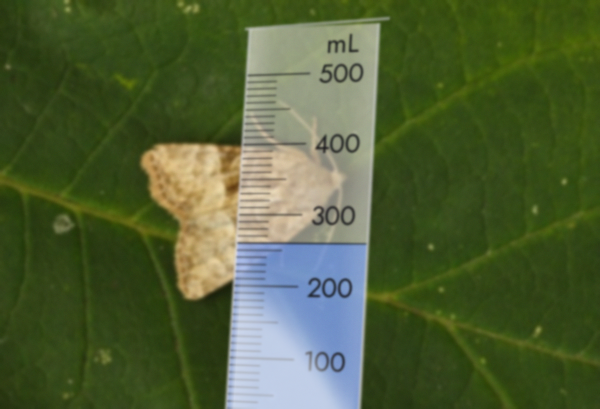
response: 260; mL
